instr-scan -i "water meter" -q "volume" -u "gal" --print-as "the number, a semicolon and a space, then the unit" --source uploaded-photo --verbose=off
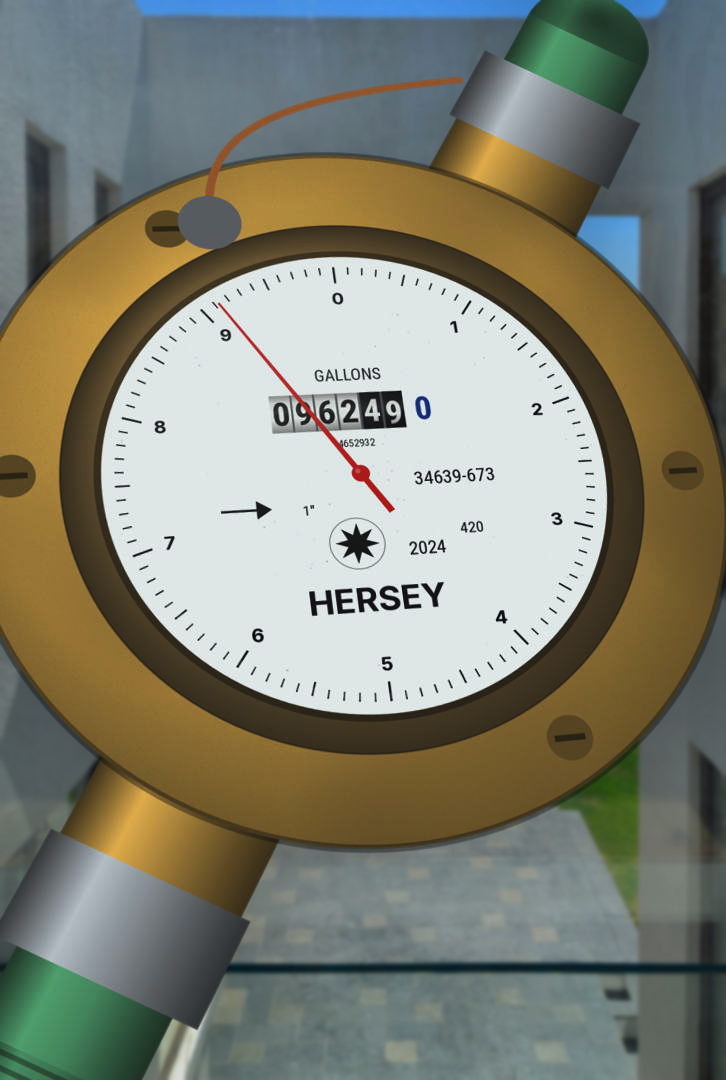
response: 962489.1; gal
